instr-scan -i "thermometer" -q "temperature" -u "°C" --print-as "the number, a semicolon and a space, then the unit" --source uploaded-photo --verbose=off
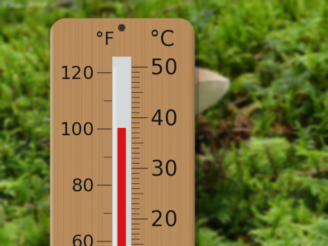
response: 38; °C
